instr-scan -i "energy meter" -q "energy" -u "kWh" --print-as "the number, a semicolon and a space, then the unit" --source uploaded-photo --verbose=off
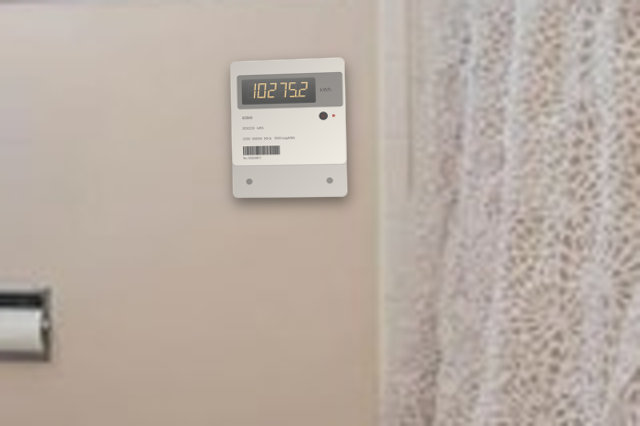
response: 10275.2; kWh
